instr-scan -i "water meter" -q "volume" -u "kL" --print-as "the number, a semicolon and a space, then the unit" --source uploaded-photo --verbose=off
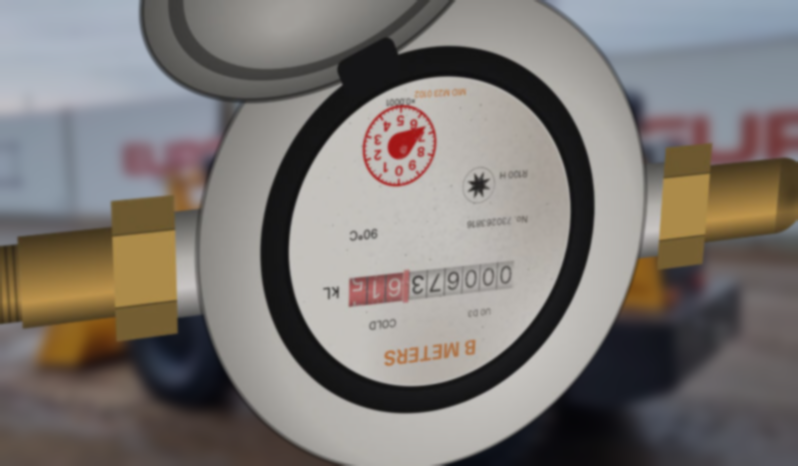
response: 673.6146; kL
